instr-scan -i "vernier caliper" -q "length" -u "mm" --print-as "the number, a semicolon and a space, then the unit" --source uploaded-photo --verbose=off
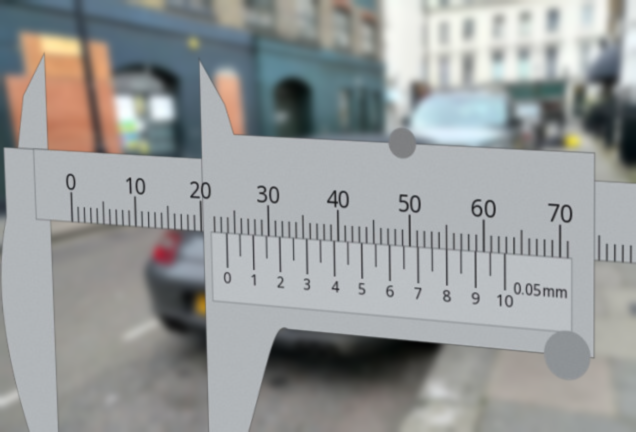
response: 23.8; mm
